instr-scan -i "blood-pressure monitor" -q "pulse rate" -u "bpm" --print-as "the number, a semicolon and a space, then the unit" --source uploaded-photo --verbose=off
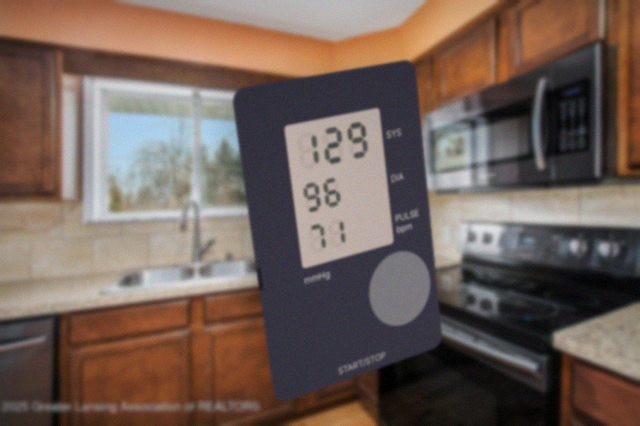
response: 71; bpm
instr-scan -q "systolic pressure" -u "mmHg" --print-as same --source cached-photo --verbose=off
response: 129; mmHg
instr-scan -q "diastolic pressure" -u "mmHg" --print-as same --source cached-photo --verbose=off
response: 96; mmHg
